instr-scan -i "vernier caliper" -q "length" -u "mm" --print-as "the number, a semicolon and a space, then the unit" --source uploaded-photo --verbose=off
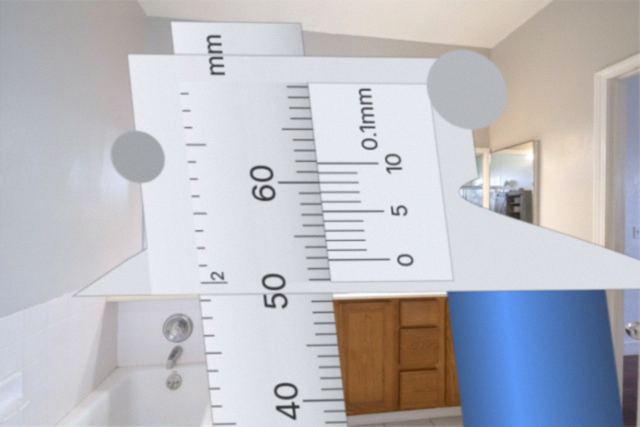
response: 52.8; mm
